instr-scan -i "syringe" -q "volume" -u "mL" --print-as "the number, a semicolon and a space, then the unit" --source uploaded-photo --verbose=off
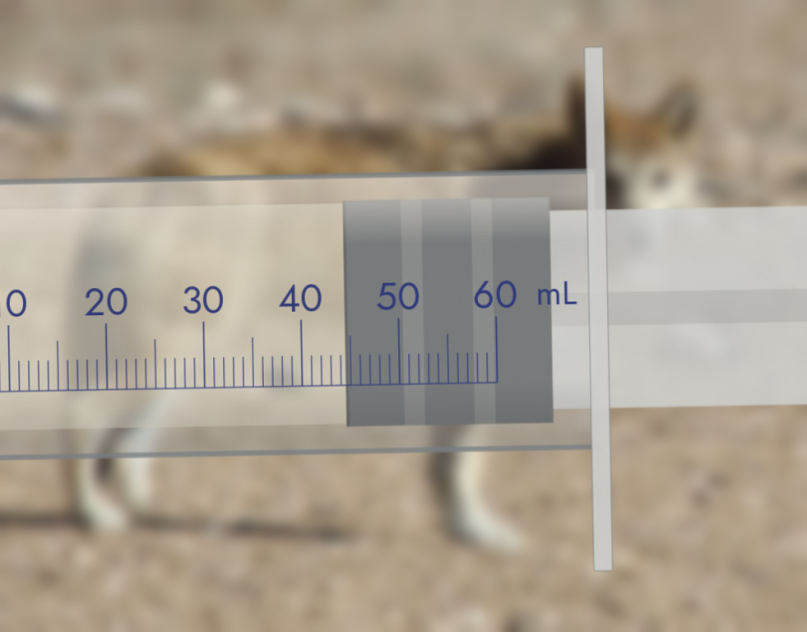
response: 44.5; mL
